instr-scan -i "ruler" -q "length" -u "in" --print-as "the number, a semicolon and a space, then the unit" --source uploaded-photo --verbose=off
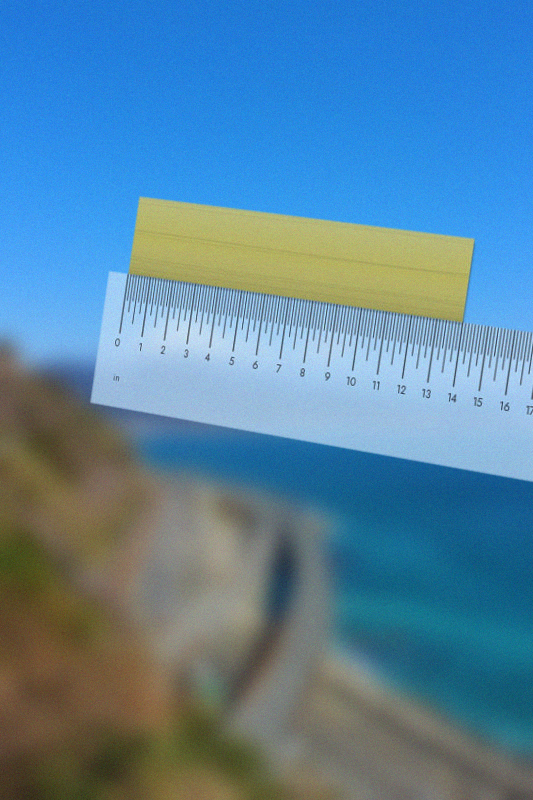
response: 14; in
